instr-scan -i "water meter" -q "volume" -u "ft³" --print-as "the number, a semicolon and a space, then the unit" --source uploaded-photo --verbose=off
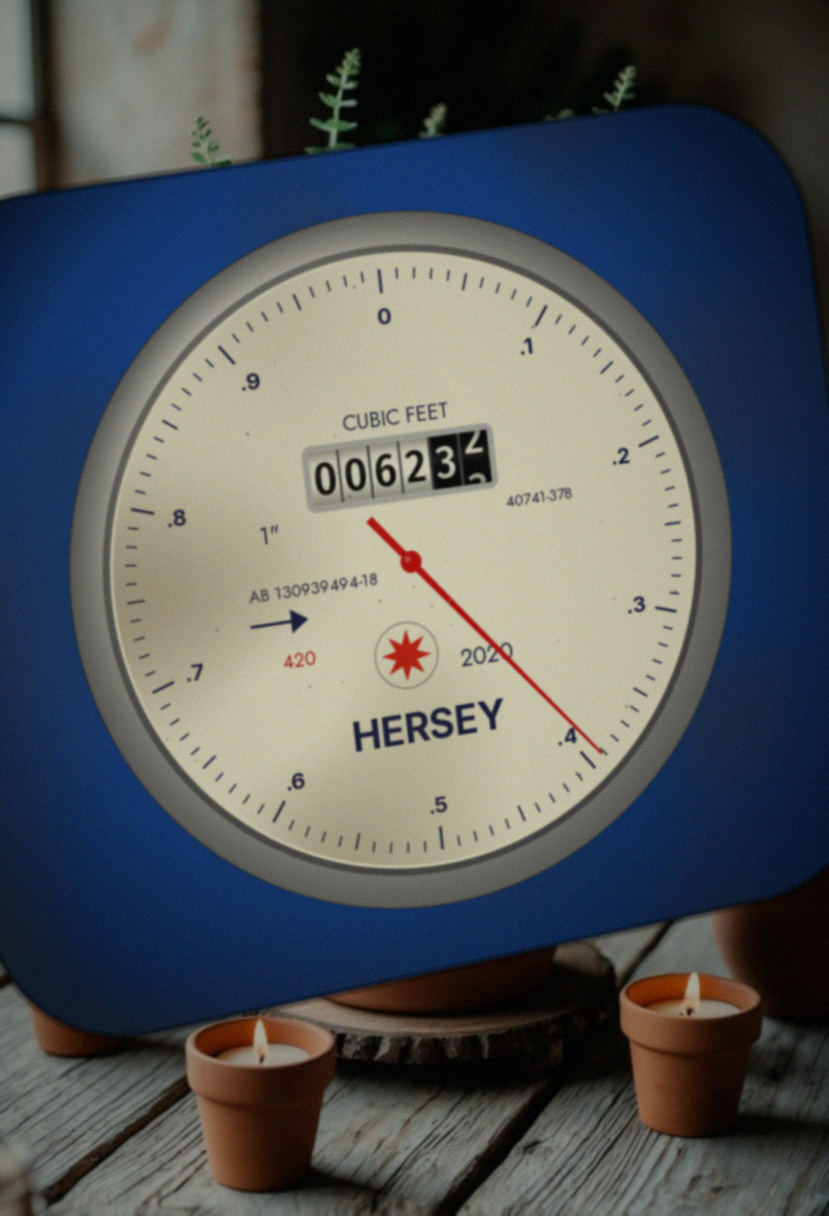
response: 6232.39; ft³
